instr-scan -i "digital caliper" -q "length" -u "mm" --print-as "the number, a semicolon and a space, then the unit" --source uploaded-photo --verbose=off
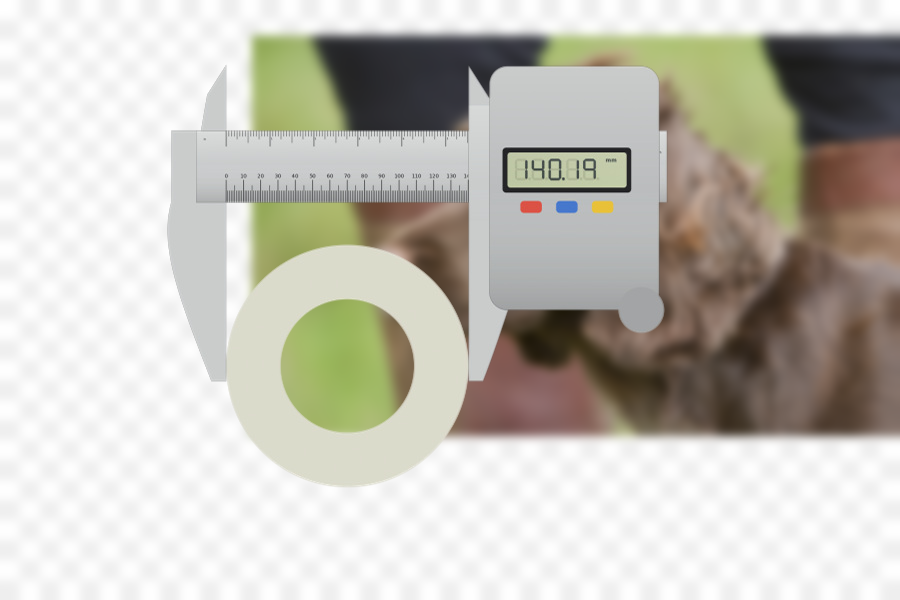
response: 140.19; mm
